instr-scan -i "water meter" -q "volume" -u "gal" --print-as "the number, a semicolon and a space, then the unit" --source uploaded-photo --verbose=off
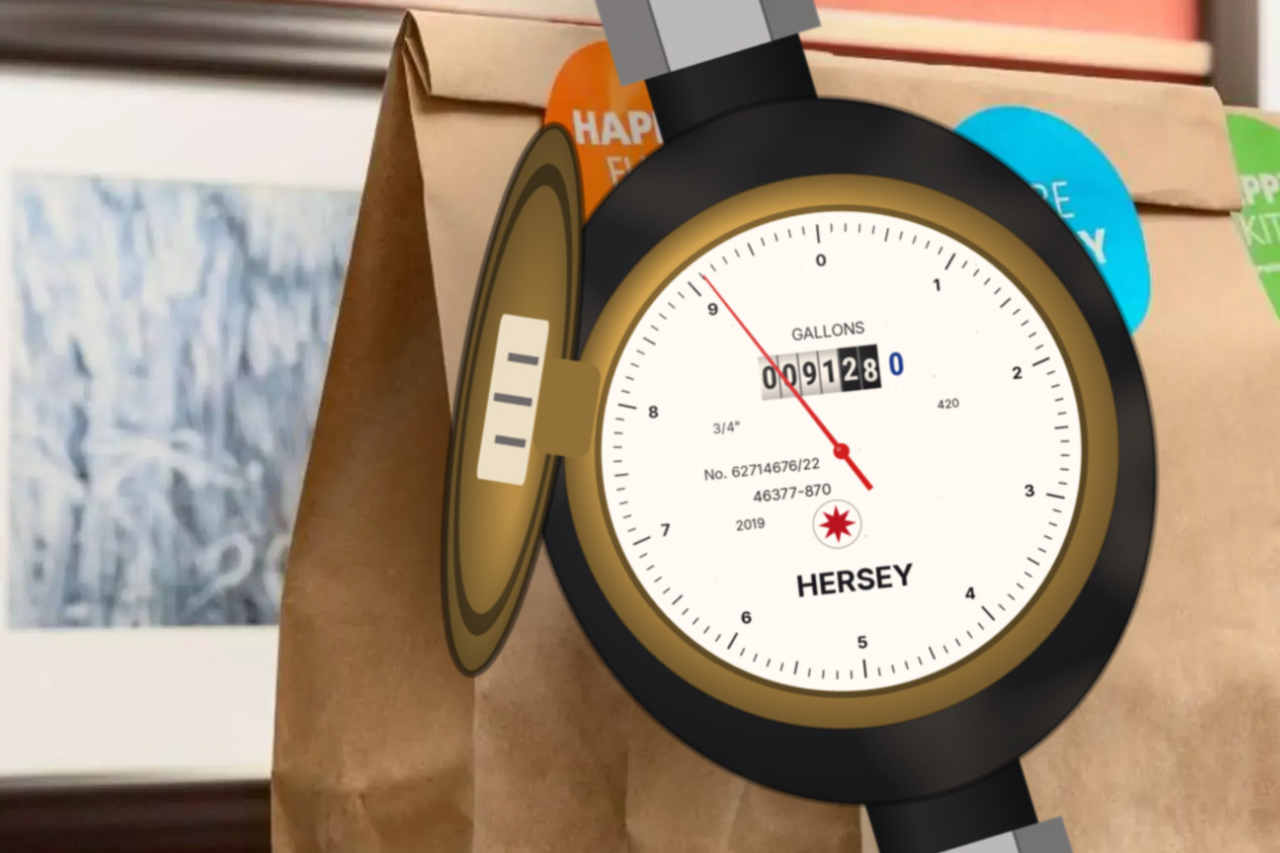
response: 91279.1; gal
